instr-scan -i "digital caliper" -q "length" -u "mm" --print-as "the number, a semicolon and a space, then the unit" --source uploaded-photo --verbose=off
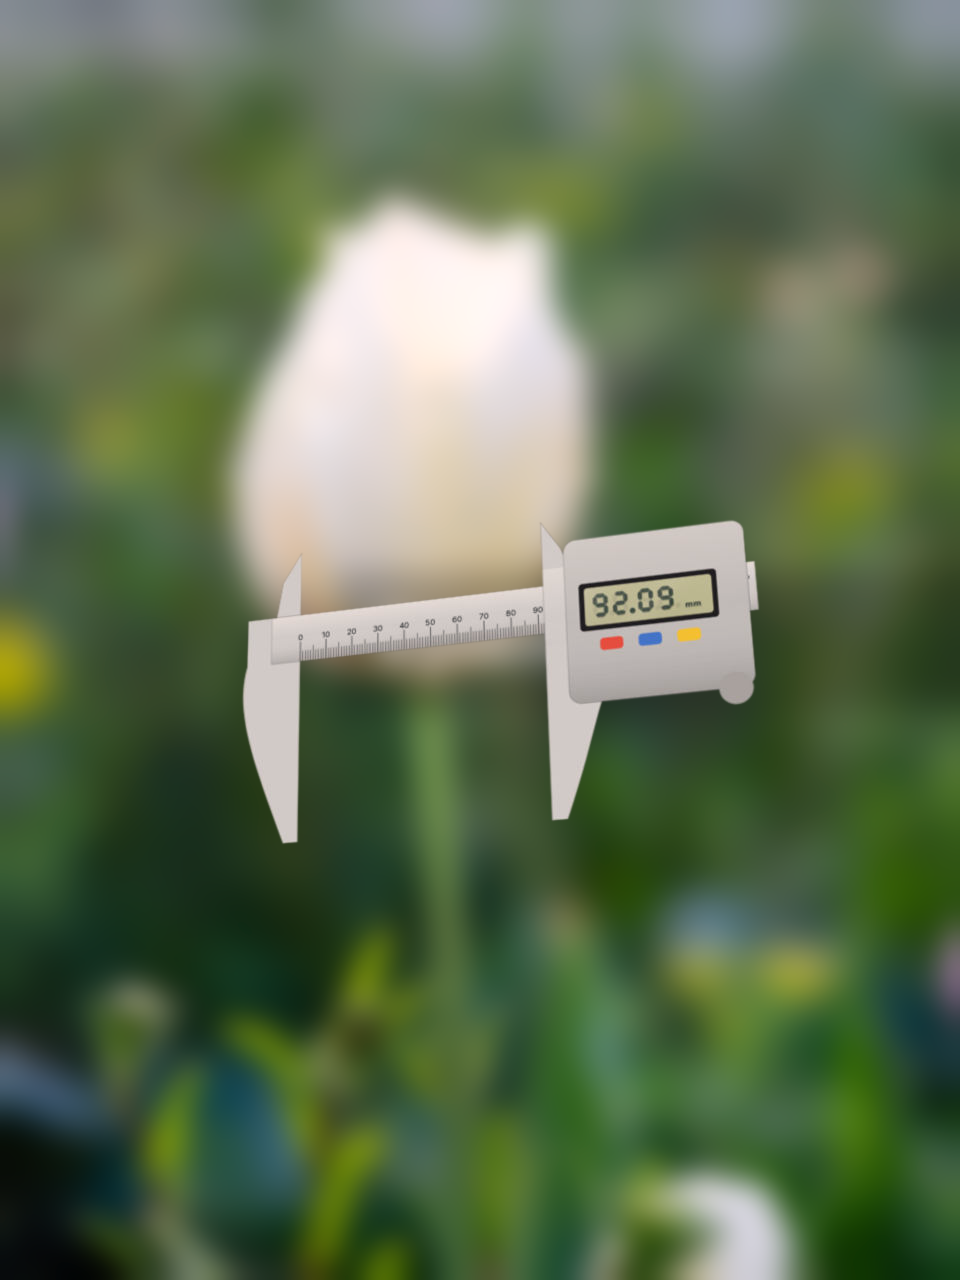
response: 92.09; mm
